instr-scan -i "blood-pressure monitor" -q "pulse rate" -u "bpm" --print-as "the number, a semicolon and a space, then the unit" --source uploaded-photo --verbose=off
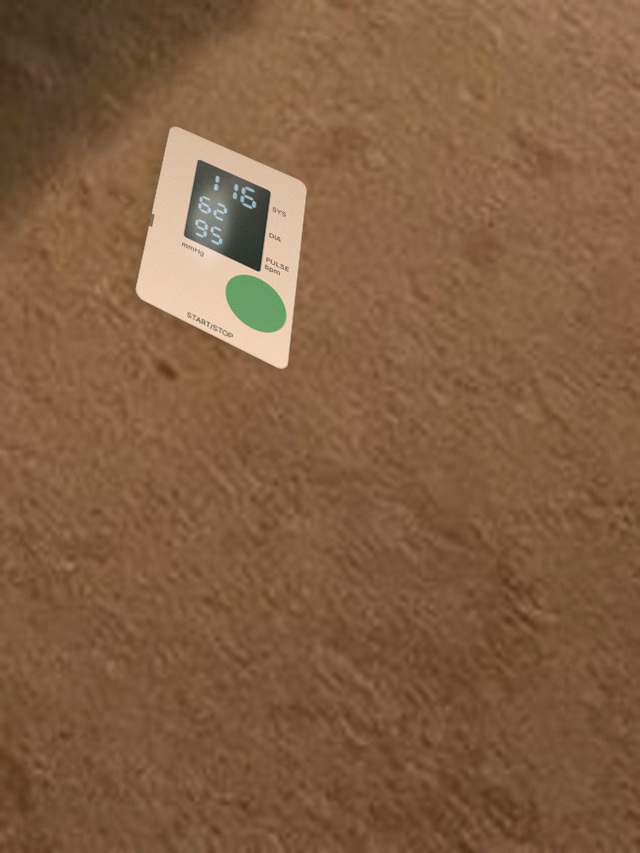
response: 95; bpm
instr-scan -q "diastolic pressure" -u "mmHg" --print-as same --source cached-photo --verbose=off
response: 62; mmHg
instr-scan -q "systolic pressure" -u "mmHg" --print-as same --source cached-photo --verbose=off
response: 116; mmHg
